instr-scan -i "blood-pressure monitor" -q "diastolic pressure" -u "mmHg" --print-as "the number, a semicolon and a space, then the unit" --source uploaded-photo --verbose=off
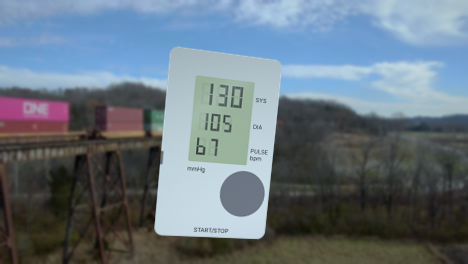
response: 105; mmHg
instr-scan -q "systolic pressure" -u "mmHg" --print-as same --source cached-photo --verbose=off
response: 130; mmHg
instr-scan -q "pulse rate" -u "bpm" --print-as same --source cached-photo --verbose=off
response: 67; bpm
